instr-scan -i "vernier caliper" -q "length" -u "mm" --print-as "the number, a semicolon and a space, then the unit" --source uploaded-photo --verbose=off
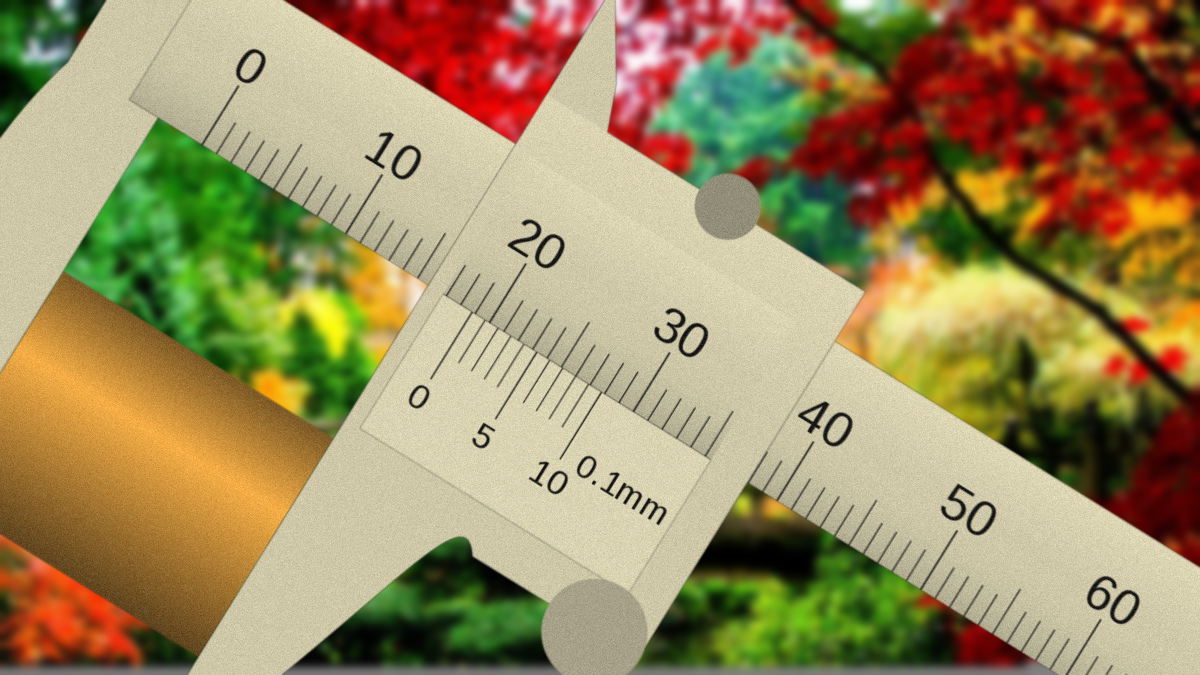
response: 18.8; mm
